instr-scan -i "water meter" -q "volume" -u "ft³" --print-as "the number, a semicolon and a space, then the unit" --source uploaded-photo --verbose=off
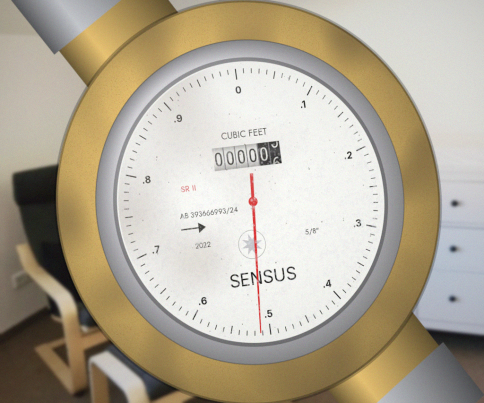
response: 5.51; ft³
